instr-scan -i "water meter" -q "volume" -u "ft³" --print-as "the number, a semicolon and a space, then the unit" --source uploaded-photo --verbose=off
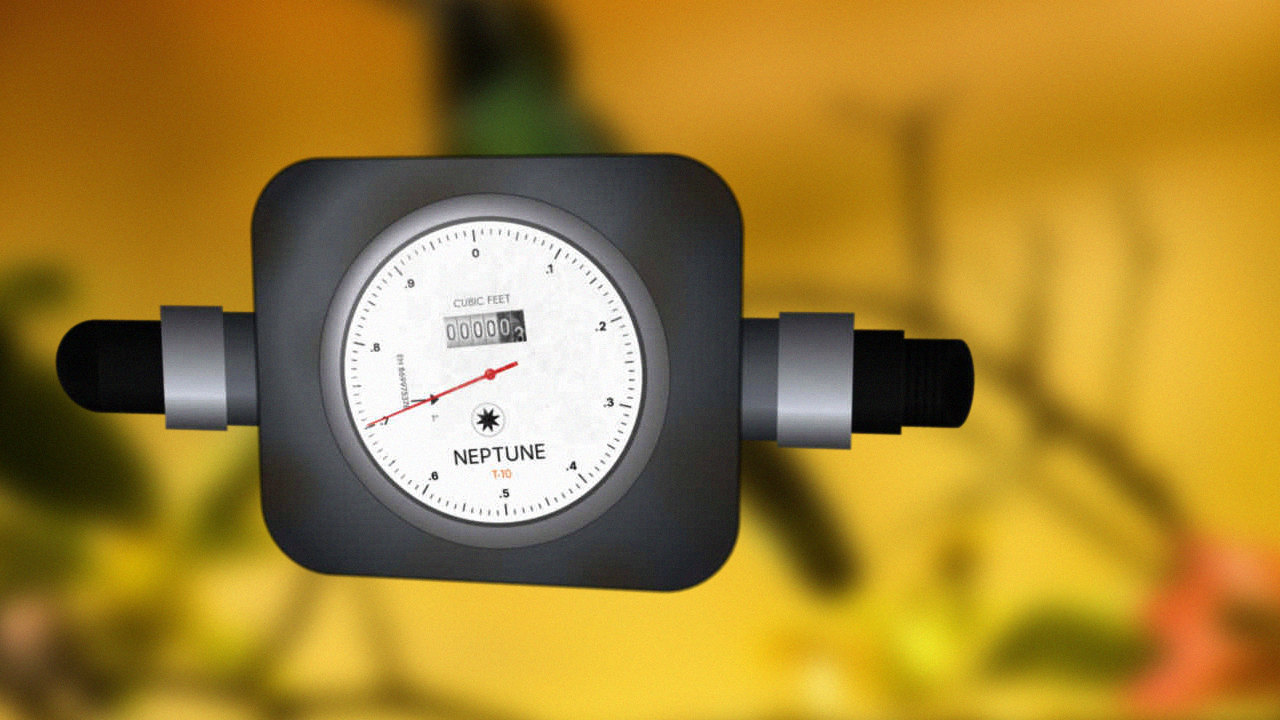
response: 2.70; ft³
